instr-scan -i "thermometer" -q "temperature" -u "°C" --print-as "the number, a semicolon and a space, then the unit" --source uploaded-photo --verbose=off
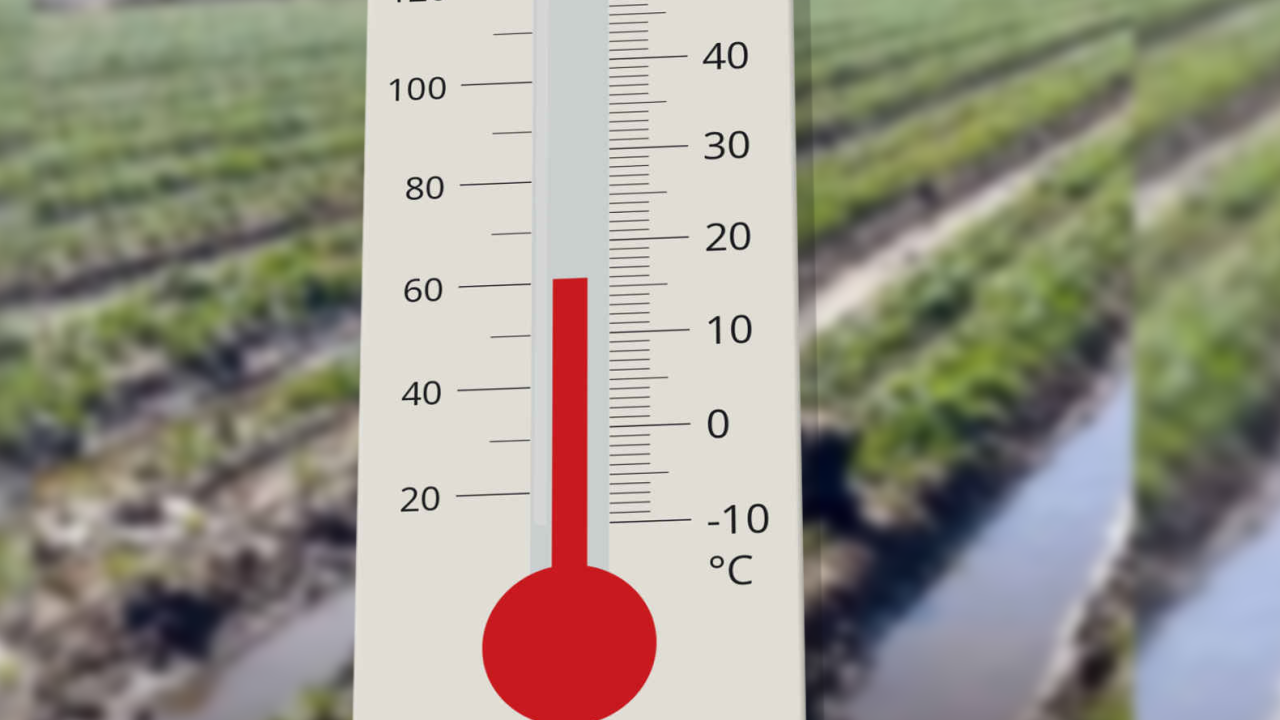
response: 16; °C
